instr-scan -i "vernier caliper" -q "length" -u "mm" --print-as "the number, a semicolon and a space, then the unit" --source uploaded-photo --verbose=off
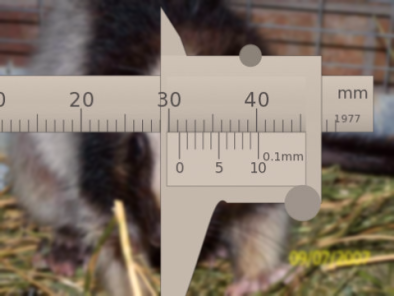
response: 31.2; mm
